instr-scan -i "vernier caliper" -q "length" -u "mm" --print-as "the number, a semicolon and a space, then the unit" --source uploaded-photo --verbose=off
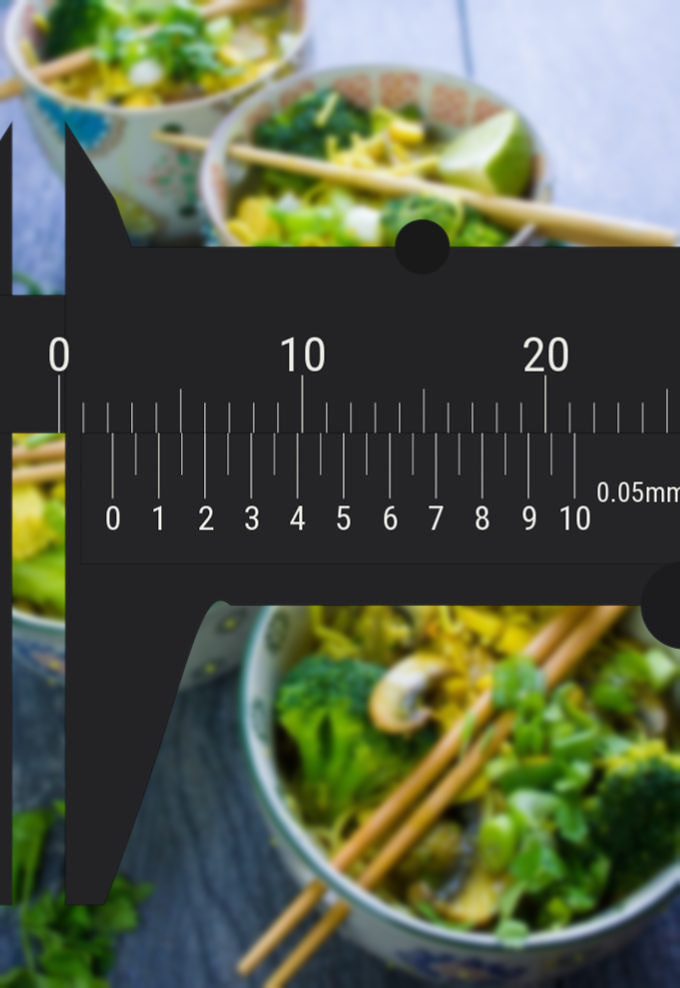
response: 2.20; mm
